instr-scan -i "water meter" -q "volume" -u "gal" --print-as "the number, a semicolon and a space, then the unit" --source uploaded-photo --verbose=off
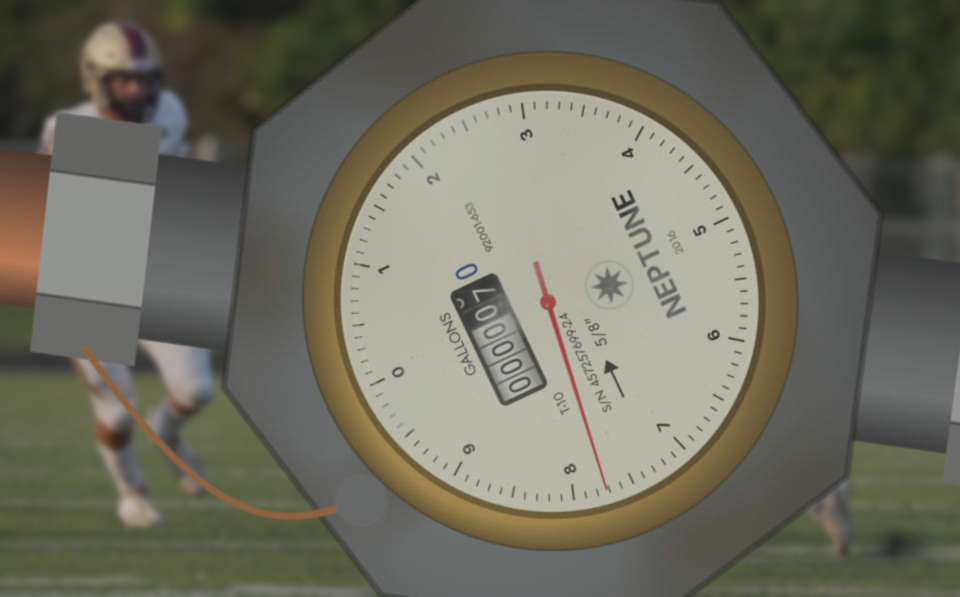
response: 67.7; gal
